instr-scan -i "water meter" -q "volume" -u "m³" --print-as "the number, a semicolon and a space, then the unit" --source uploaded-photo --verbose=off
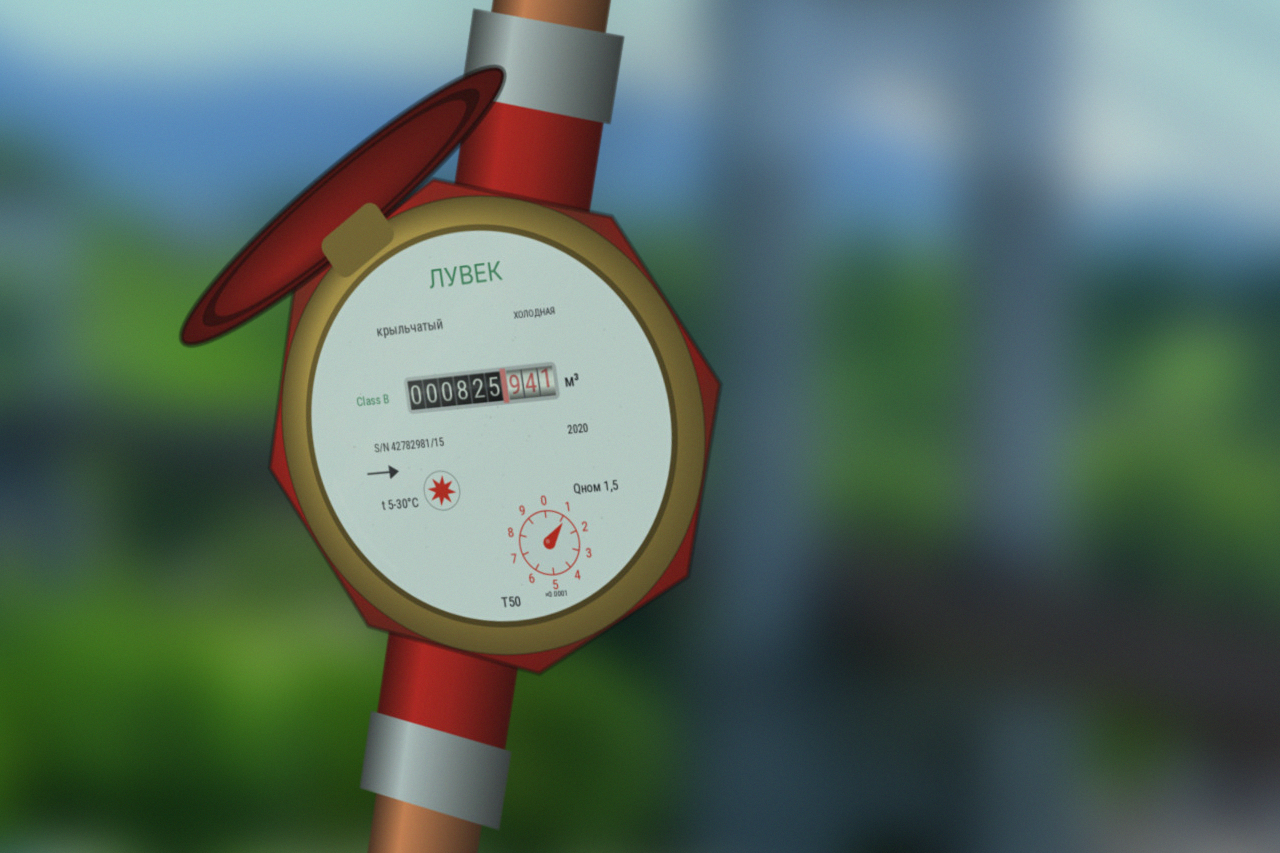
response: 825.9411; m³
